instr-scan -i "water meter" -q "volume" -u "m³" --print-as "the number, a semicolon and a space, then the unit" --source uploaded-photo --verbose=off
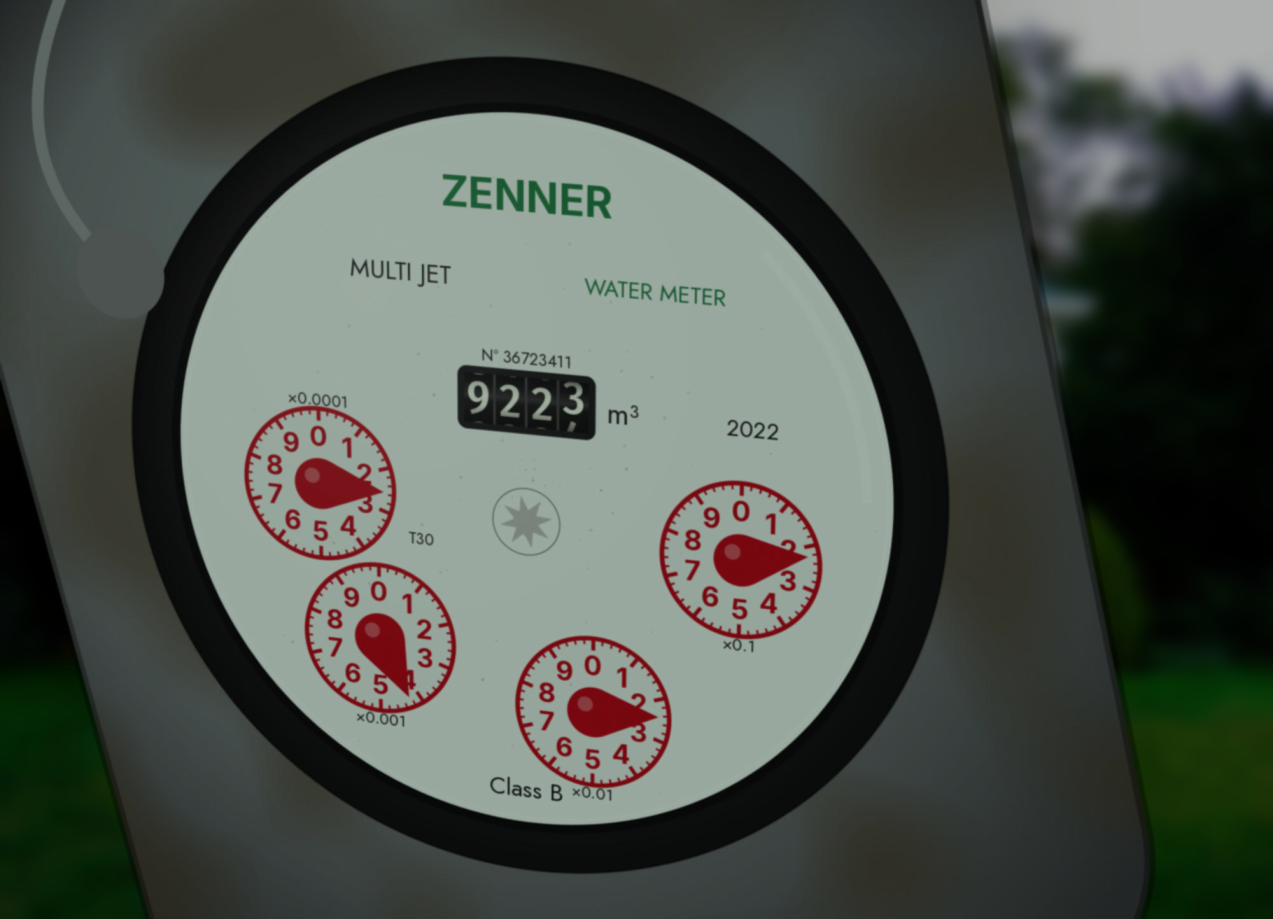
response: 9223.2242; m³
